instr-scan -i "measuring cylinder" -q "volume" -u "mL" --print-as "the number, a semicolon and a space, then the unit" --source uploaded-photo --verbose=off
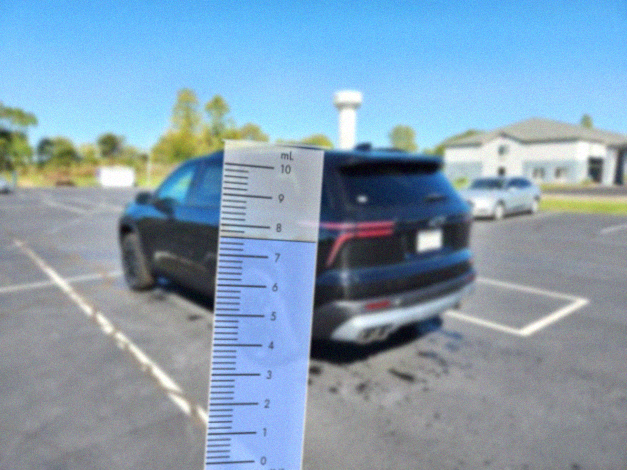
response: 7.6; mL
